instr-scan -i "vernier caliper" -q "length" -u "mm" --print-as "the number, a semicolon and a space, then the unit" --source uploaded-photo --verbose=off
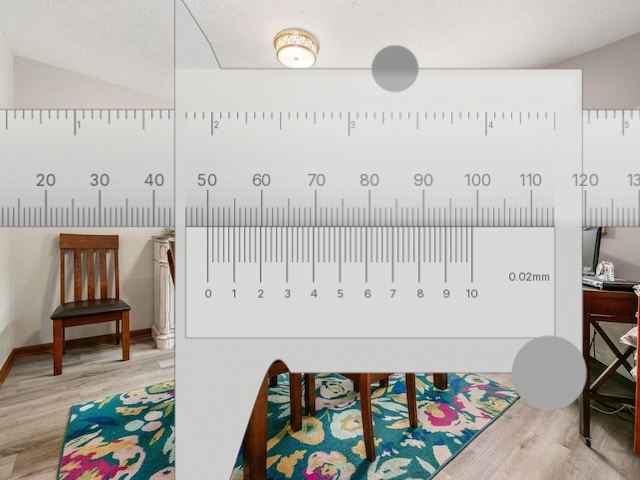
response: 50.0; mm
